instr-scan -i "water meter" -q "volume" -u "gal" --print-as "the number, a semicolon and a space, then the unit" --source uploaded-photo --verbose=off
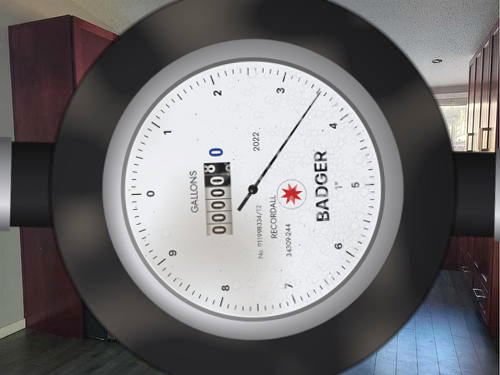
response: 83.5; gal
